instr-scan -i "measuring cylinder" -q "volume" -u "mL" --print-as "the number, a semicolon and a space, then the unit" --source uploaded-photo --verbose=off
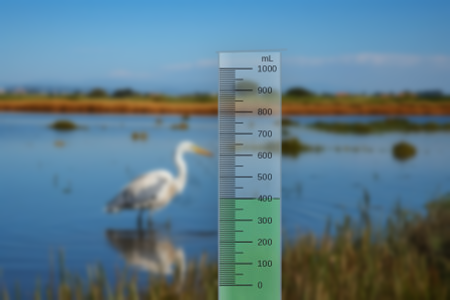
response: 400; mL
